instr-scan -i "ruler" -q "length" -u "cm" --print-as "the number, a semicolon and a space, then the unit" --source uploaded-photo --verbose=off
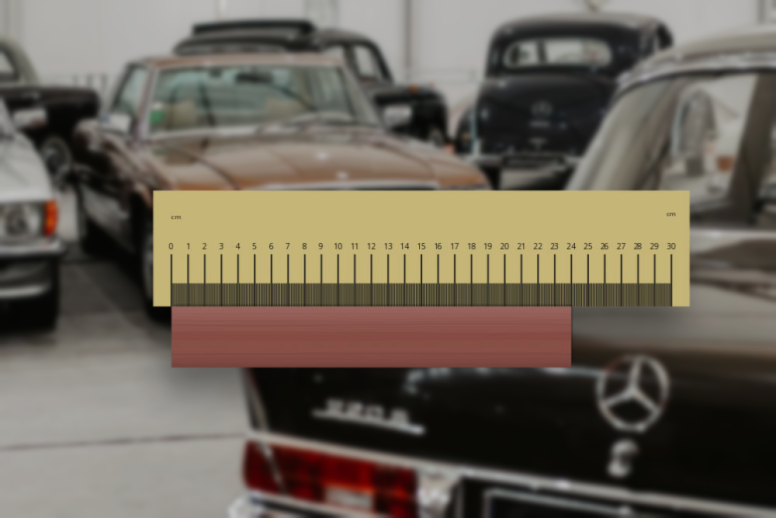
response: 24; cm
